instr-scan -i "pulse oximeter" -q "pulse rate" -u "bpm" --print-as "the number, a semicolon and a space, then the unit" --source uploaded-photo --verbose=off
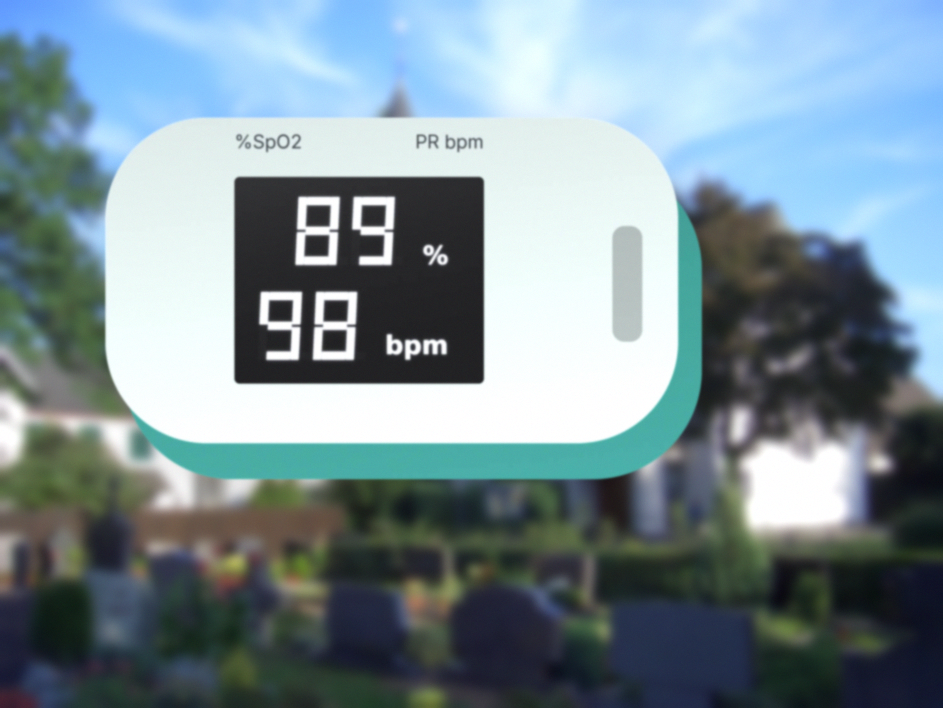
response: 98; bpm
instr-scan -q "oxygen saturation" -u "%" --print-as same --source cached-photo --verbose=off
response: 89; %
